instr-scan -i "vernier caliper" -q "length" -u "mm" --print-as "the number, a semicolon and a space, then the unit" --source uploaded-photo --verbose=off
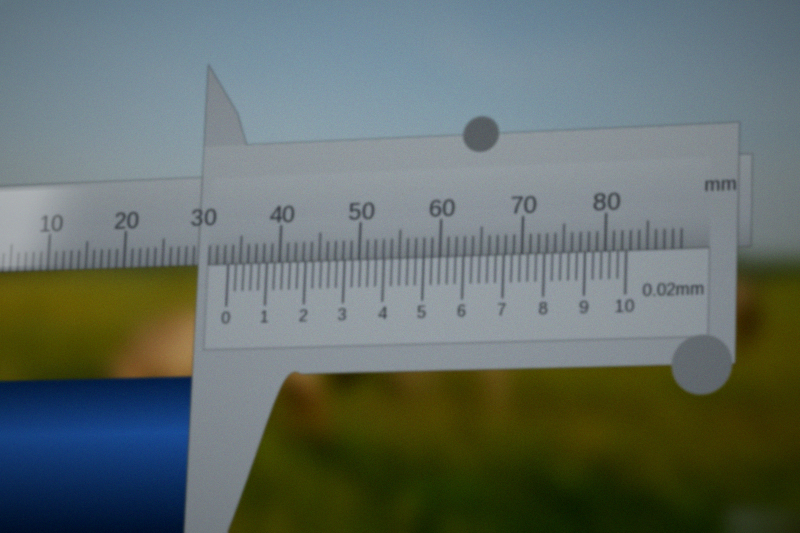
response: 33.5; mm
